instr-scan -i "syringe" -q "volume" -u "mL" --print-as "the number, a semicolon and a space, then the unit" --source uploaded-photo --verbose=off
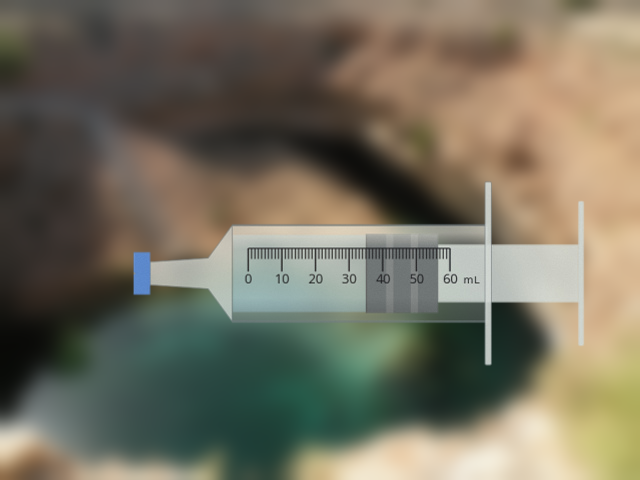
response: 35; mL
